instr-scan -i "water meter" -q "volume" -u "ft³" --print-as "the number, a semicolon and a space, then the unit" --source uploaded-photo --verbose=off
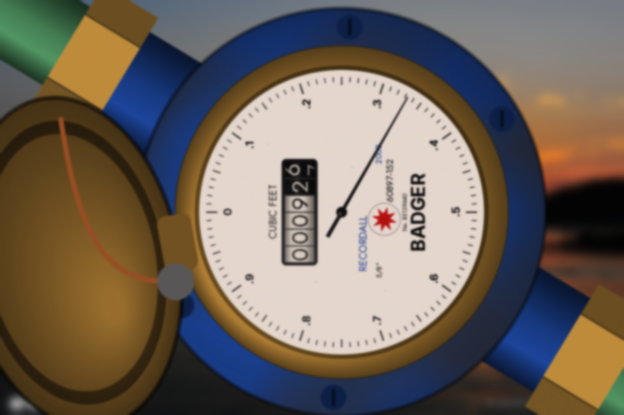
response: 926.33; ft³
